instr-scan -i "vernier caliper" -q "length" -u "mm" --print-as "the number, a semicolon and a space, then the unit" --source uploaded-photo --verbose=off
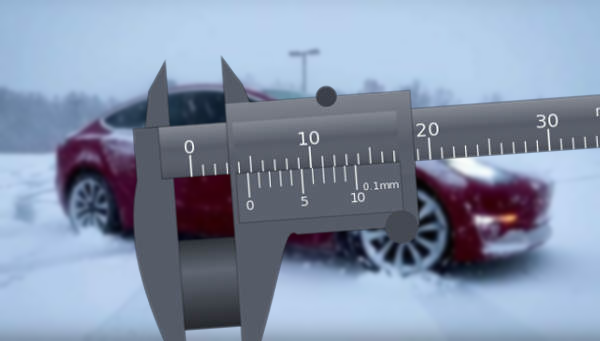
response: 4.7; mm
